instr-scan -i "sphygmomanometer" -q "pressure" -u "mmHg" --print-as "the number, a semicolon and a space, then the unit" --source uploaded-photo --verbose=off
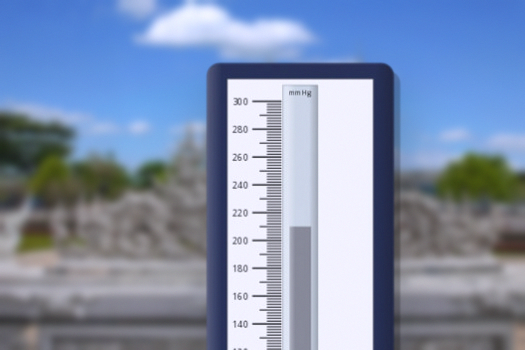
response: 210; mmHg
